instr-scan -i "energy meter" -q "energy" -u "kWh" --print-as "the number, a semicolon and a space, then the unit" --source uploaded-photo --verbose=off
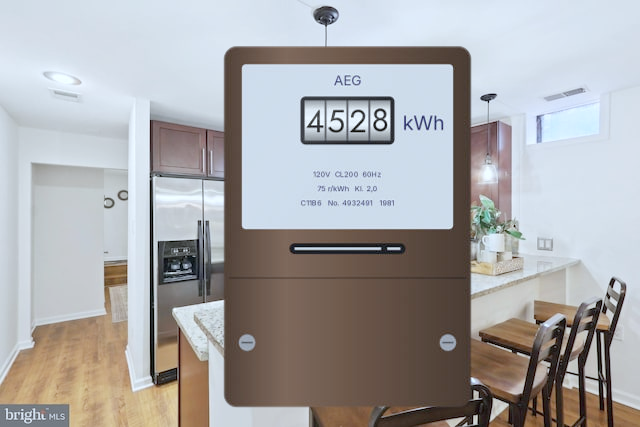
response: 4528; kWh
